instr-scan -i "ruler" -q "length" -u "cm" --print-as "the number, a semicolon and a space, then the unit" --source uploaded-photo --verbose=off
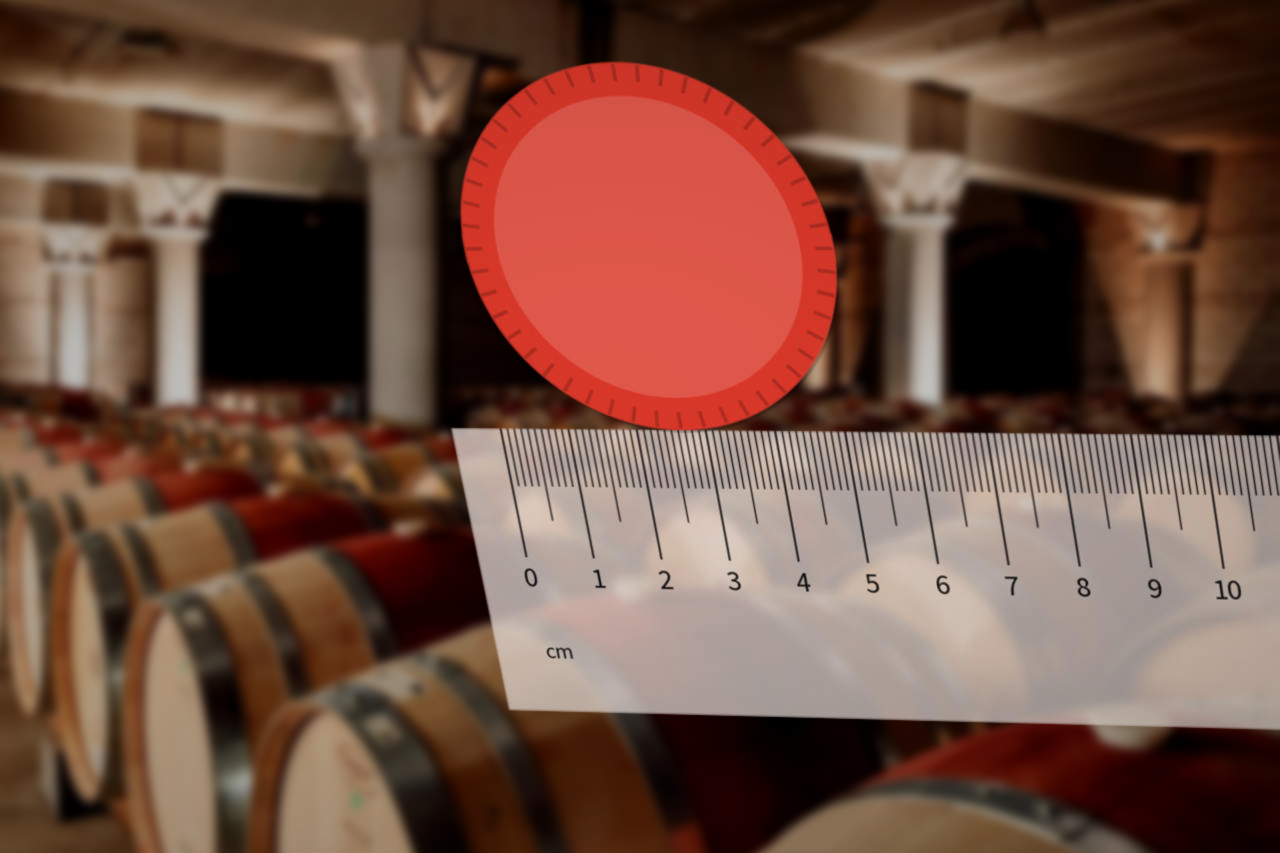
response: 5.3; cm
